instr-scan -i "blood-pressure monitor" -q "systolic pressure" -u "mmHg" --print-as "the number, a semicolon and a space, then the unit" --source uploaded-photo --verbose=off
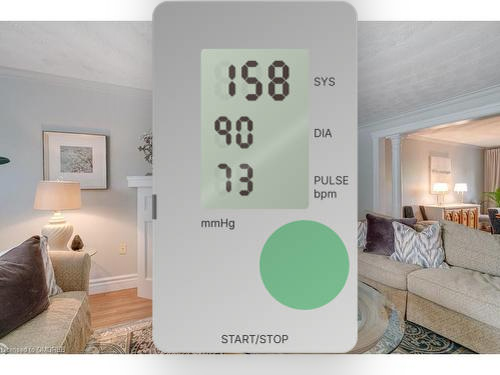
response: 158; mmHg
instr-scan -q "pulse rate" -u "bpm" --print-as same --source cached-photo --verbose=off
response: 73; bpm
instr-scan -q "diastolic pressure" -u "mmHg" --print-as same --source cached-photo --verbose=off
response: 90; mmHg
